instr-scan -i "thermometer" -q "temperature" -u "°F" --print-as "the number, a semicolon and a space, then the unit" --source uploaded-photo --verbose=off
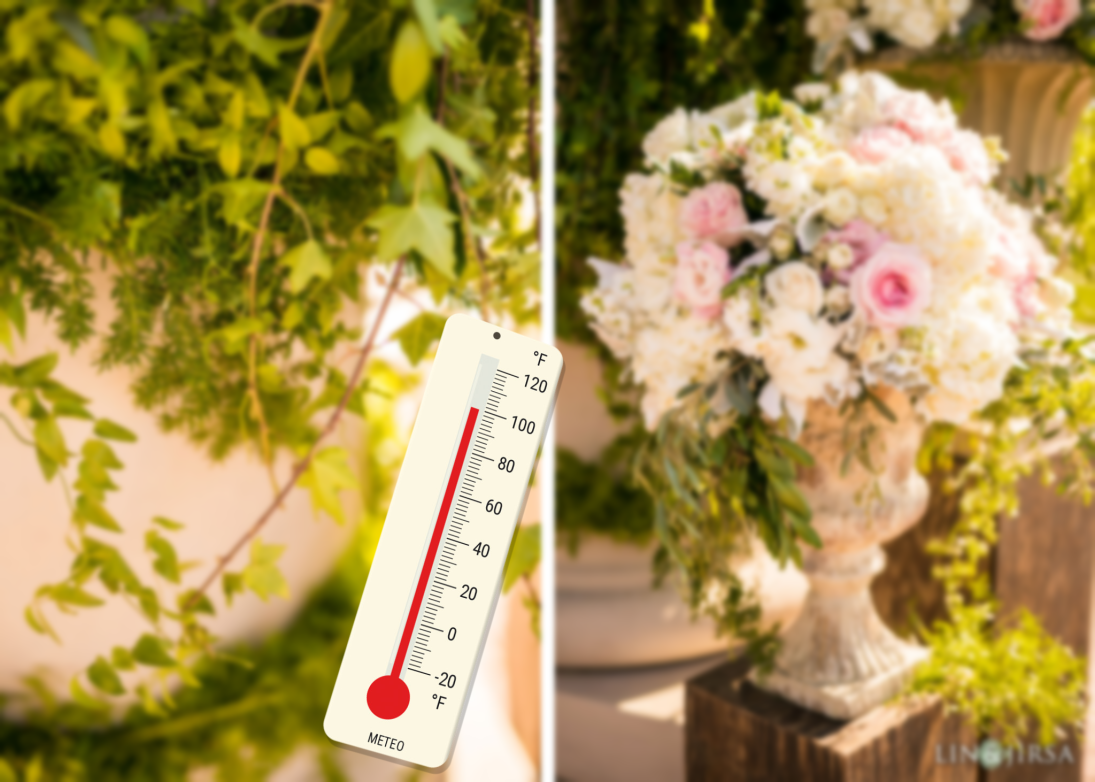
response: 100; °F
